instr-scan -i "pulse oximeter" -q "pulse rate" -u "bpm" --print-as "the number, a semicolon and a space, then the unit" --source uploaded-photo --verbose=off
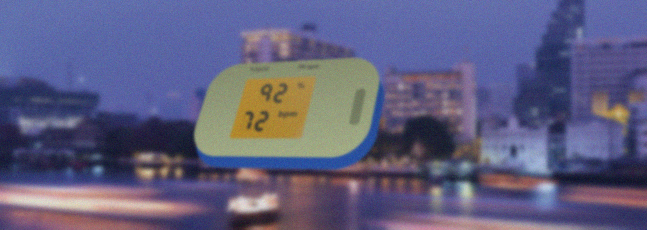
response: 72; bpm
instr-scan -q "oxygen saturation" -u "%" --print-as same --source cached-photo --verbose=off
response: 92; %
